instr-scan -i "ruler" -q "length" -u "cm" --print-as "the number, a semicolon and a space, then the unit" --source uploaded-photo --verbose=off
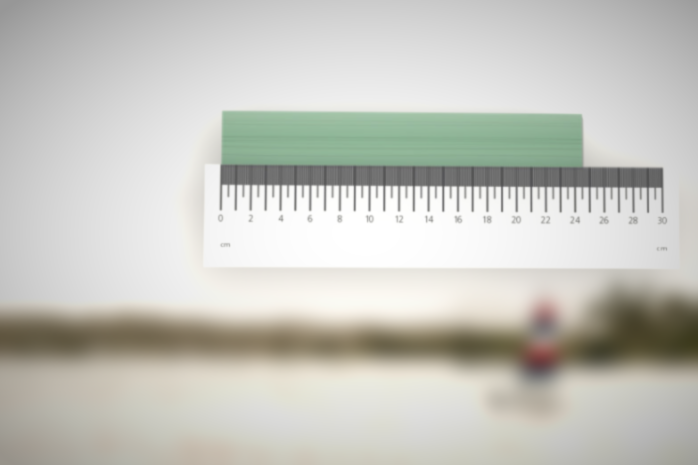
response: 24.5; cm
